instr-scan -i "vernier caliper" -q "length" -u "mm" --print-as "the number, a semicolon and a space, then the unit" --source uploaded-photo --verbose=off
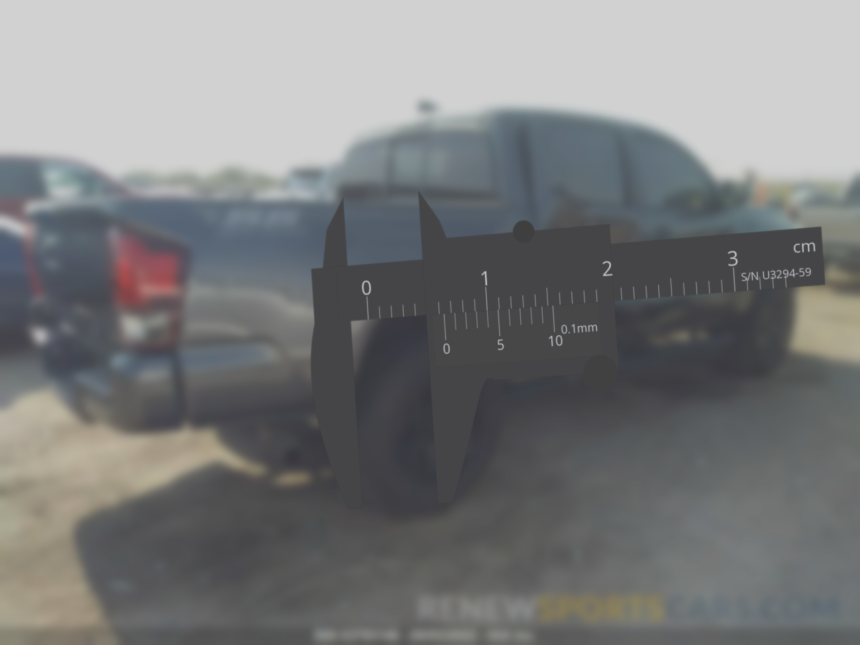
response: 6.4; mm
